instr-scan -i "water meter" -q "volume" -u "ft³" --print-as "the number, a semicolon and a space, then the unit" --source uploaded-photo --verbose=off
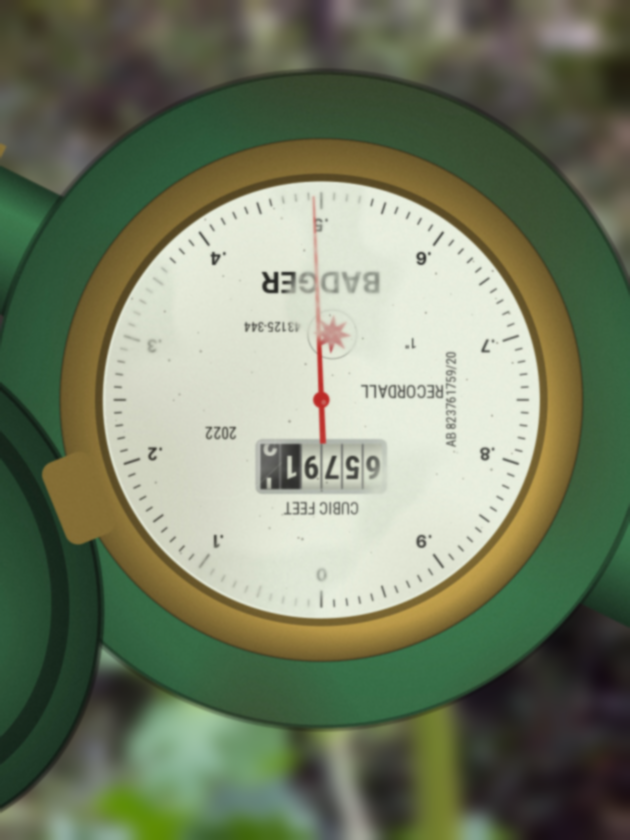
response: 657911.49; ft³
